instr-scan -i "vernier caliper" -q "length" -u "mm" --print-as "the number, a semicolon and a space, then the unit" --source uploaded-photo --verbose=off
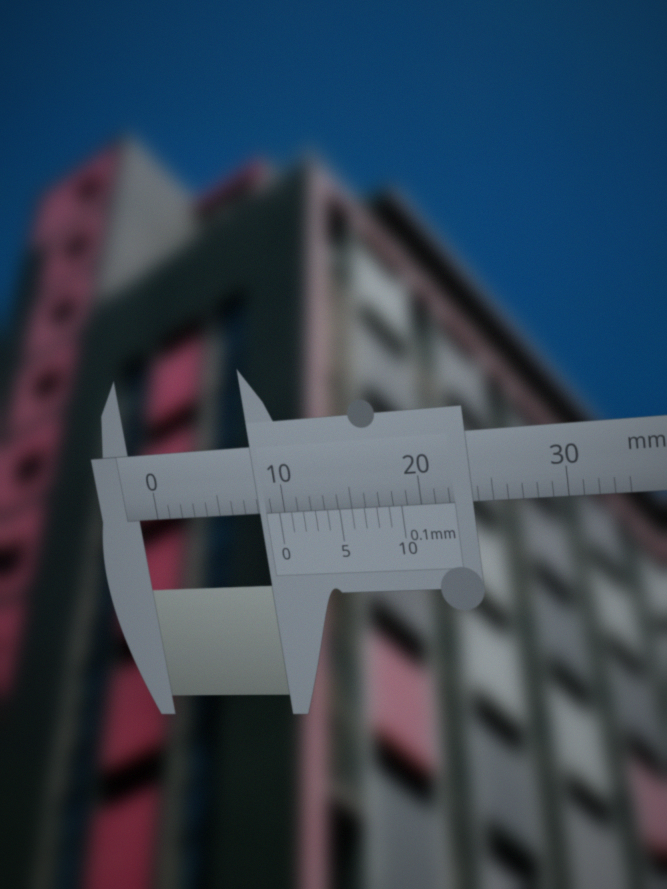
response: 9.6; mm
